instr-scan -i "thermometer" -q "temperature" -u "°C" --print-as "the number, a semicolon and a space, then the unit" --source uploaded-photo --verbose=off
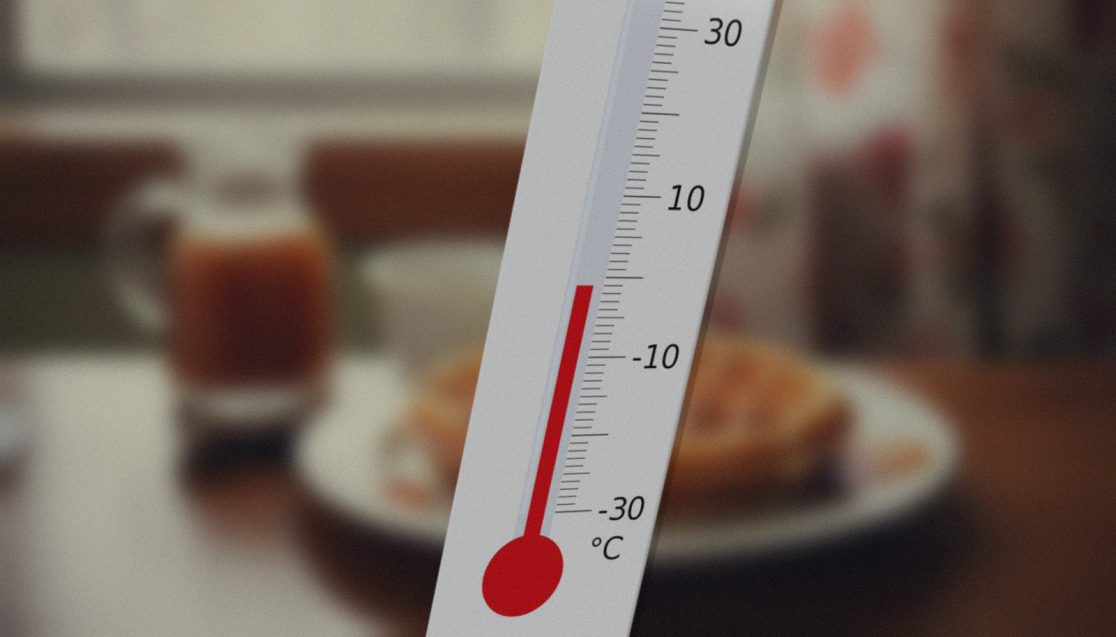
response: -1; °C
